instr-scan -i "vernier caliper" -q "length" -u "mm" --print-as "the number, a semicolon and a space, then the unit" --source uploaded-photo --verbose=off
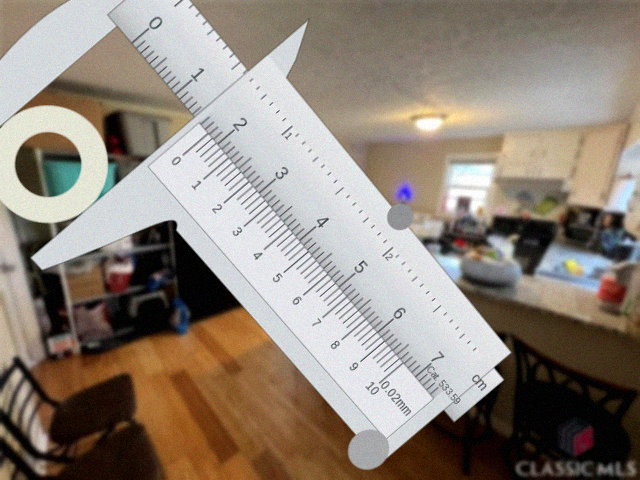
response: 17.8; mm
